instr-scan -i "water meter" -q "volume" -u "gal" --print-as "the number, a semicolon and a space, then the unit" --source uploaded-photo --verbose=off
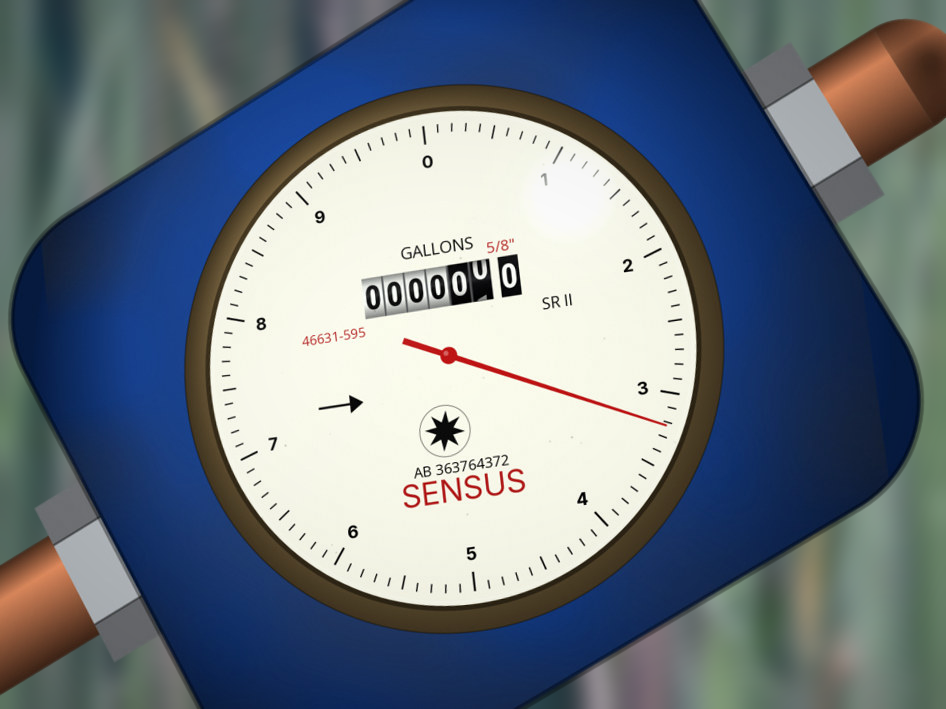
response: 3.2; gal
